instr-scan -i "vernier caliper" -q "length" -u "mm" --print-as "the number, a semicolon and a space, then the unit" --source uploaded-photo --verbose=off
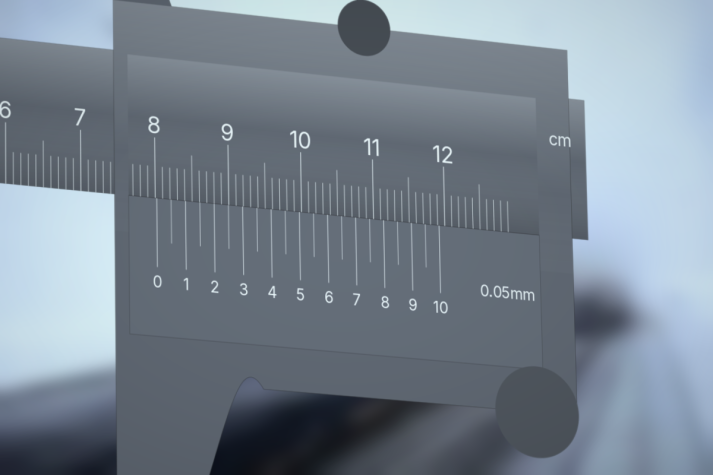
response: 80.2; mm
